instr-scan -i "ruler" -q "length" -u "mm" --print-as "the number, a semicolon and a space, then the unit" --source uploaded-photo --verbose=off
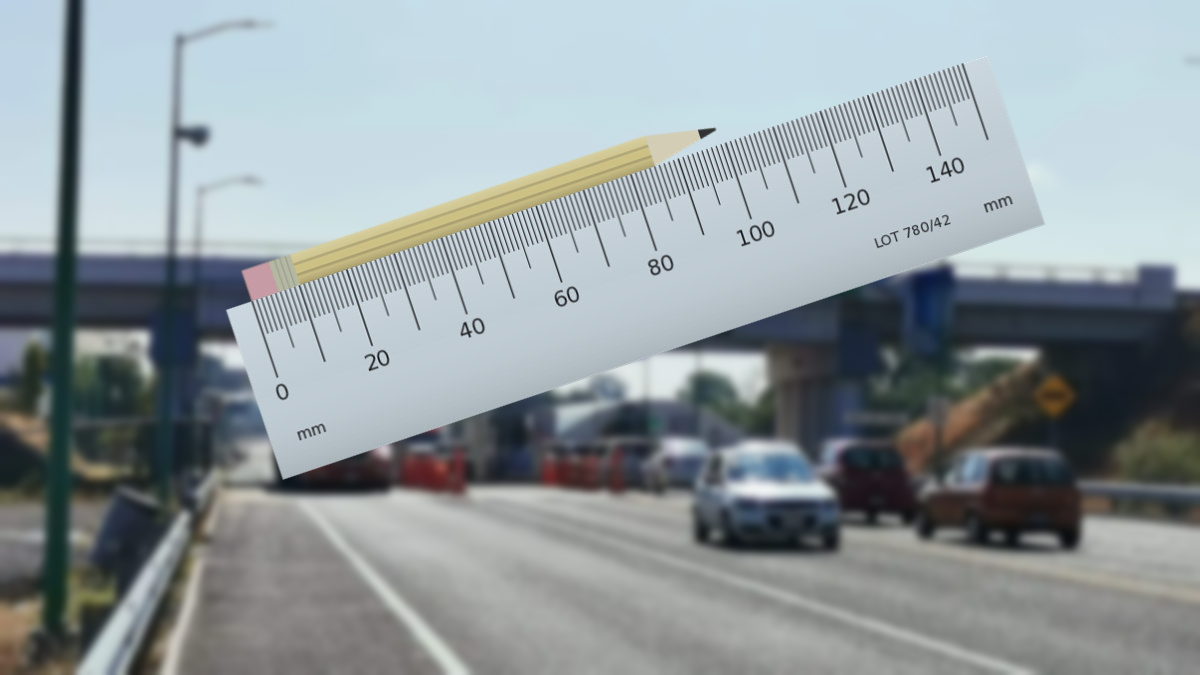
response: 99; mm
